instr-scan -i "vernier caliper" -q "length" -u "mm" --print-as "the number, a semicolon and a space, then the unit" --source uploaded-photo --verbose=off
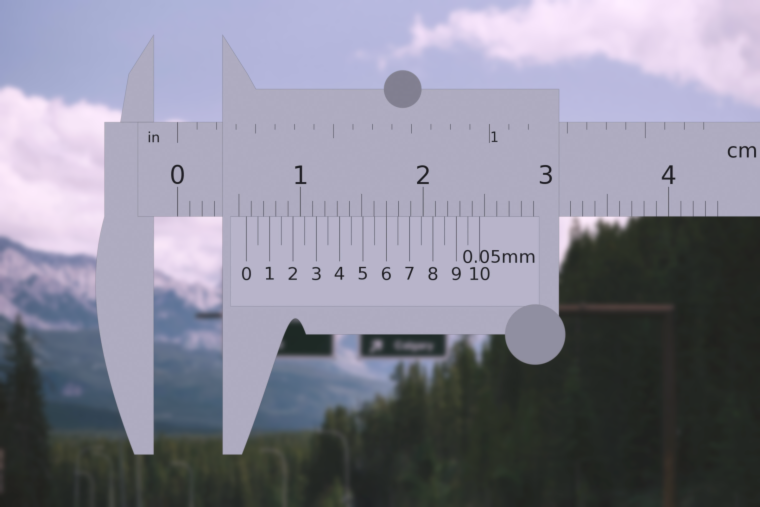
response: 5.6; mm
